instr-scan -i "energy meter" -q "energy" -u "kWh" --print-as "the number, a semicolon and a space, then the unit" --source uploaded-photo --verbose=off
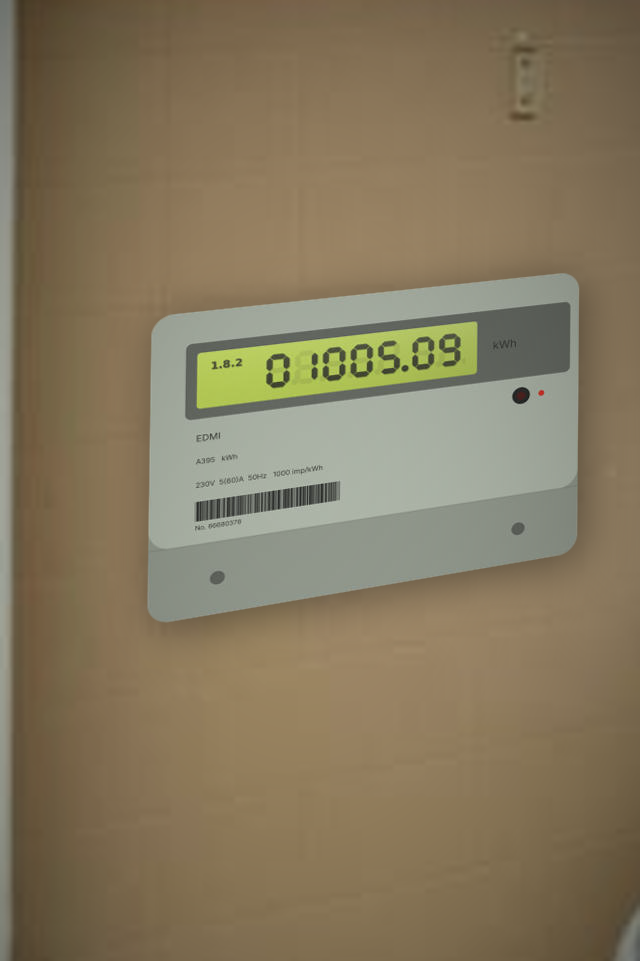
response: 1005.09; kWh
